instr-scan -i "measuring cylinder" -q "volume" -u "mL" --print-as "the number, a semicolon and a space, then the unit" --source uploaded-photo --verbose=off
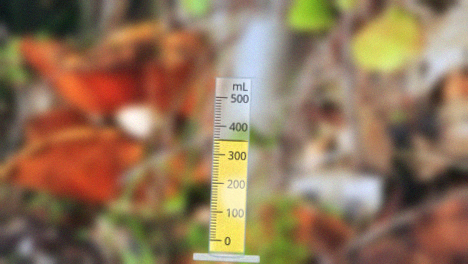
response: 350; mL
